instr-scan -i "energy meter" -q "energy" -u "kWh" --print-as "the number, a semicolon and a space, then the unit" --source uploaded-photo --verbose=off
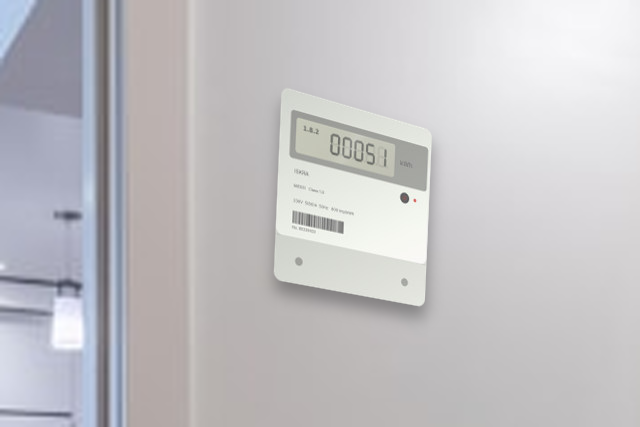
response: 51; kWh
